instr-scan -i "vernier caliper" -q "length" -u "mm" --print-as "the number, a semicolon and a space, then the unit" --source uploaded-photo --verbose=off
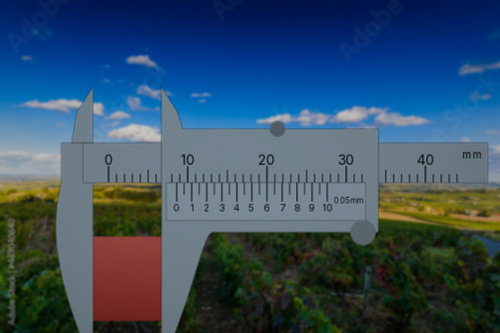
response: 8.6; mm
